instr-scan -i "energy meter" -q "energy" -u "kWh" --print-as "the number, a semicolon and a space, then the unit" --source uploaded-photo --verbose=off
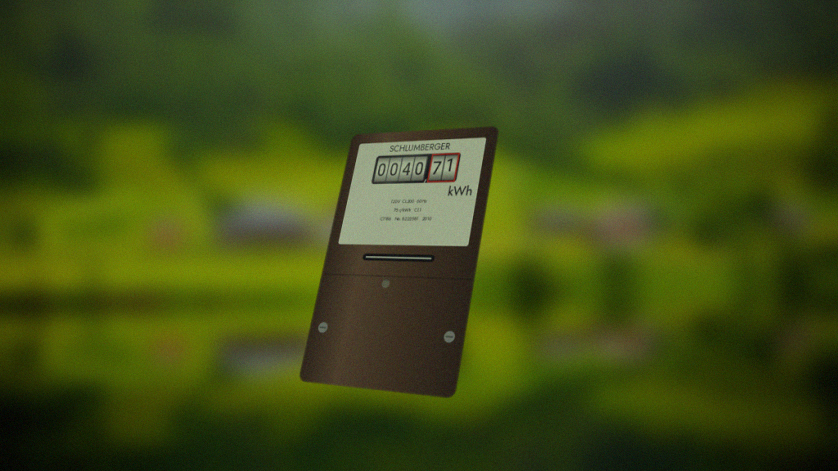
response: 40.71; kWh
